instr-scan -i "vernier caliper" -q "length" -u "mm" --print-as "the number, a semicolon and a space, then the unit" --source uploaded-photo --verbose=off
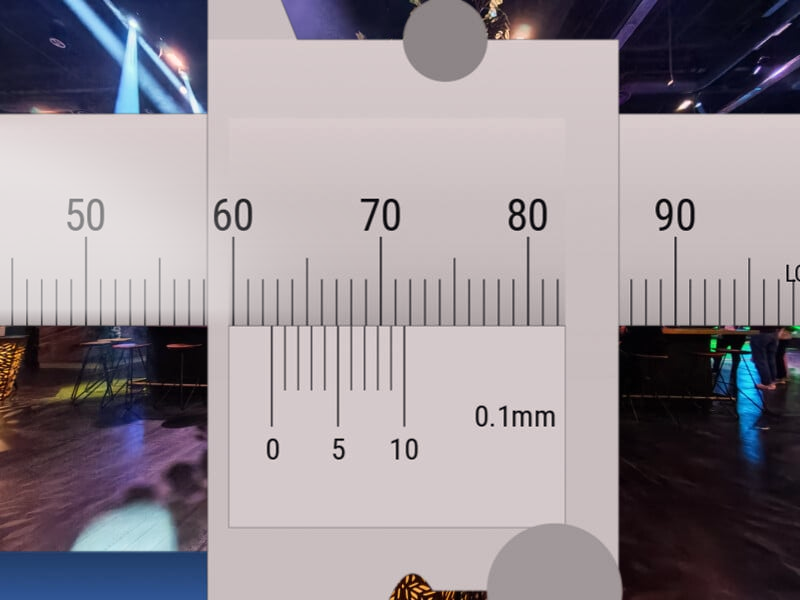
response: 62.6; mm
